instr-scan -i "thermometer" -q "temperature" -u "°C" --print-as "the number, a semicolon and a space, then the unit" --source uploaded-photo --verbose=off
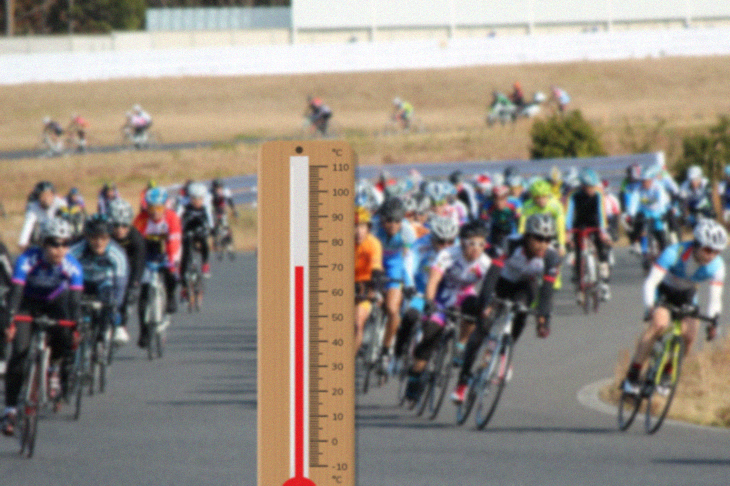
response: 70; °C
